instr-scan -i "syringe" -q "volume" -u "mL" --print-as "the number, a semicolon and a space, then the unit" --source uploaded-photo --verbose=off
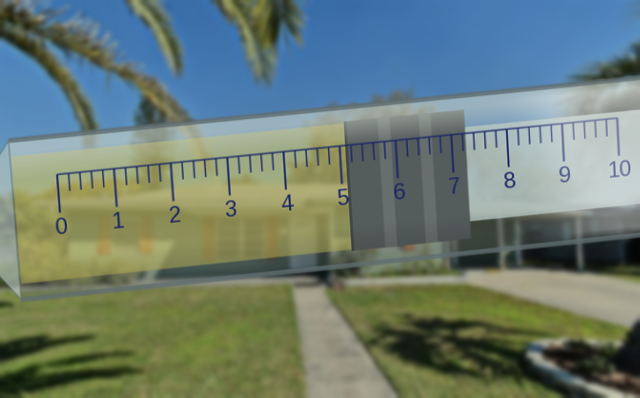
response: 5.1; mL
